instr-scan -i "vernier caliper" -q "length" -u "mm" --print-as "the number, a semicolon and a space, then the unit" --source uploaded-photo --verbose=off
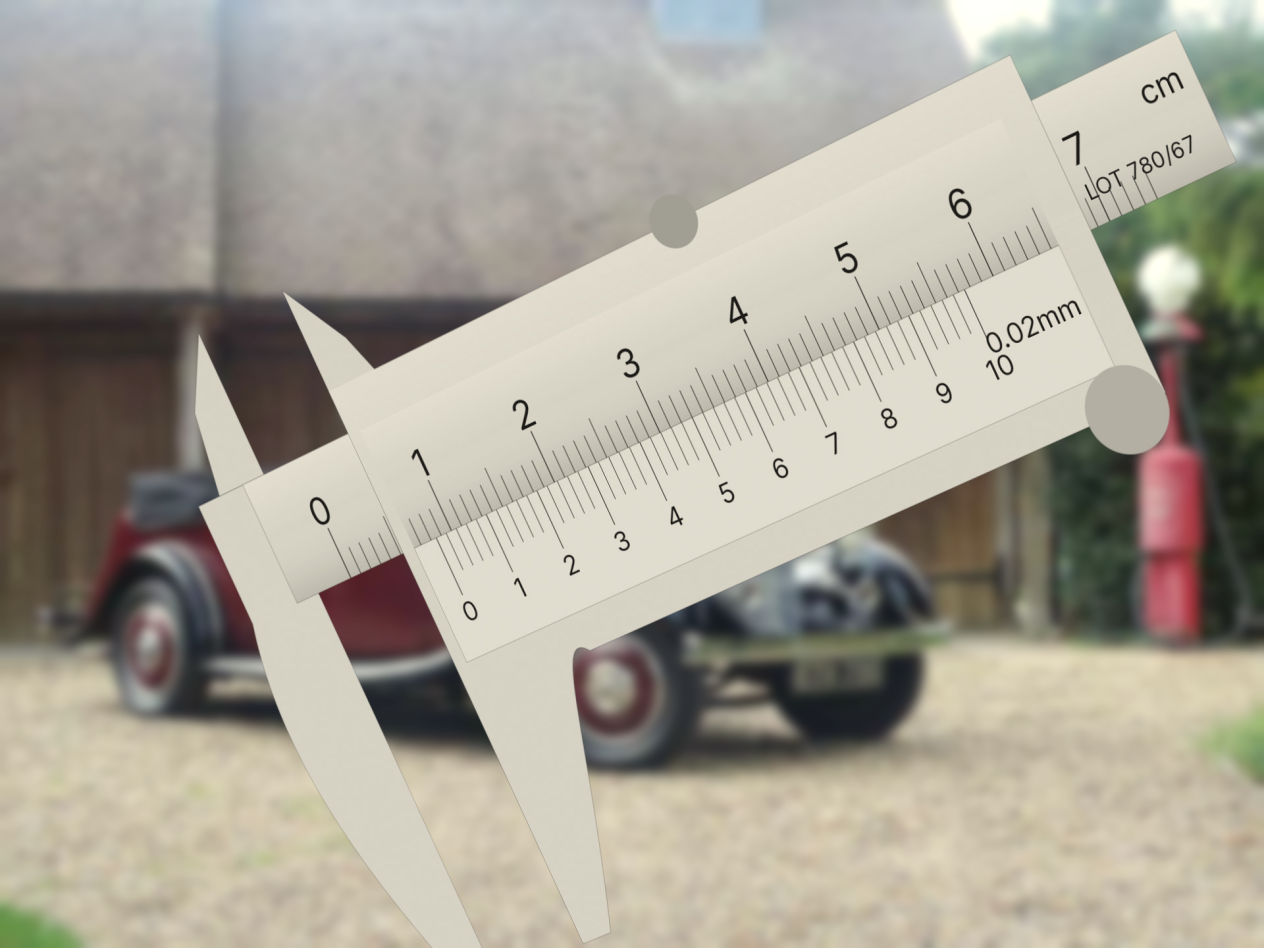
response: 8.5; mm
